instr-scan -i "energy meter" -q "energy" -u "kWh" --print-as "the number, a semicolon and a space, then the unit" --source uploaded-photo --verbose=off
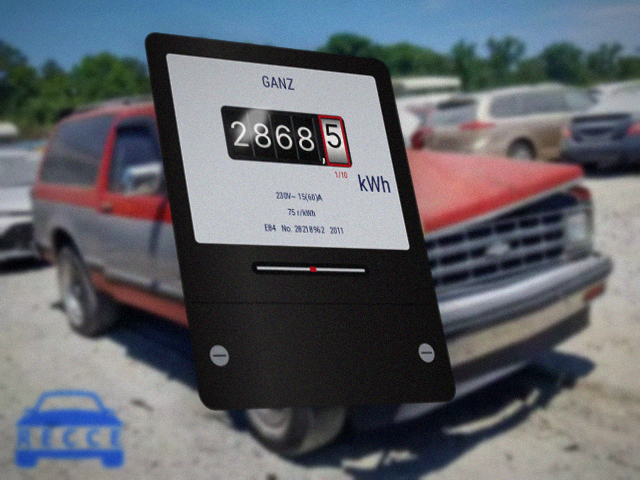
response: 2868.5; kWh
